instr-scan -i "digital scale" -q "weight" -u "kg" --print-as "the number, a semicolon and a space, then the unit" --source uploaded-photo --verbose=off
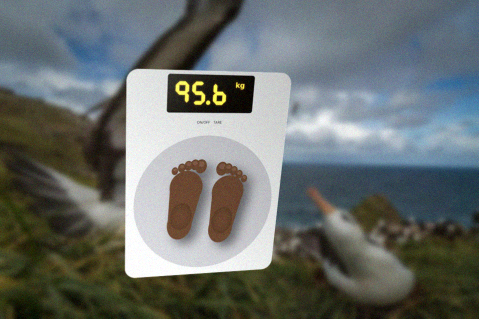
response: 95.6; kg
